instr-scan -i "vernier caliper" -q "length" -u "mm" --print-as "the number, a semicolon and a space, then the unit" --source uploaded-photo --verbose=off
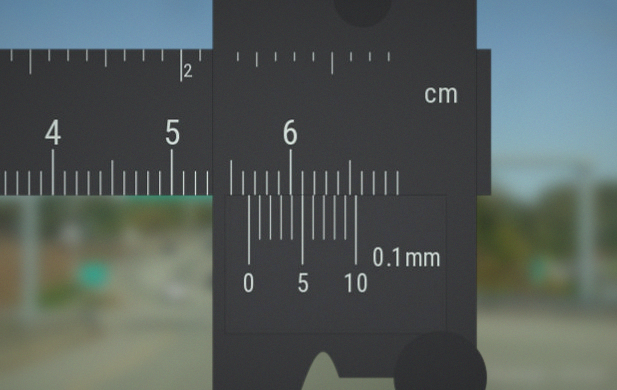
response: 56.5; mm
